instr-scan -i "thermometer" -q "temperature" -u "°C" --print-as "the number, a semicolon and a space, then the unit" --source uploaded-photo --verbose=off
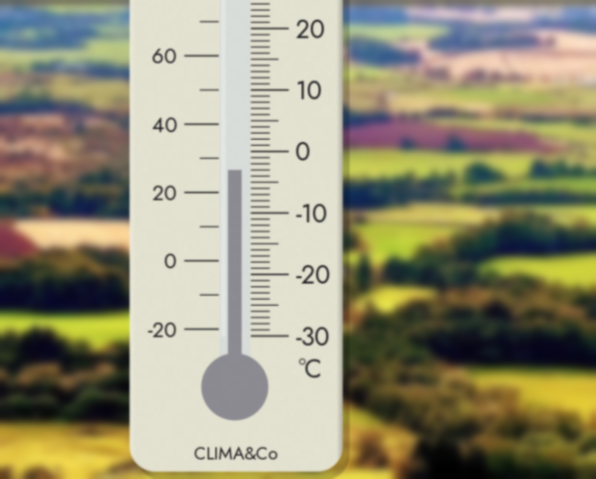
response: -3; °C
